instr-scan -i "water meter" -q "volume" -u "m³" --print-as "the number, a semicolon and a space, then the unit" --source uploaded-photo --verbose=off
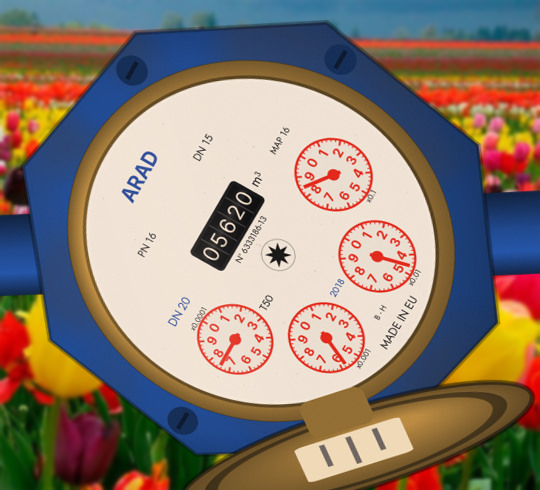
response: 5620.8457; m³
